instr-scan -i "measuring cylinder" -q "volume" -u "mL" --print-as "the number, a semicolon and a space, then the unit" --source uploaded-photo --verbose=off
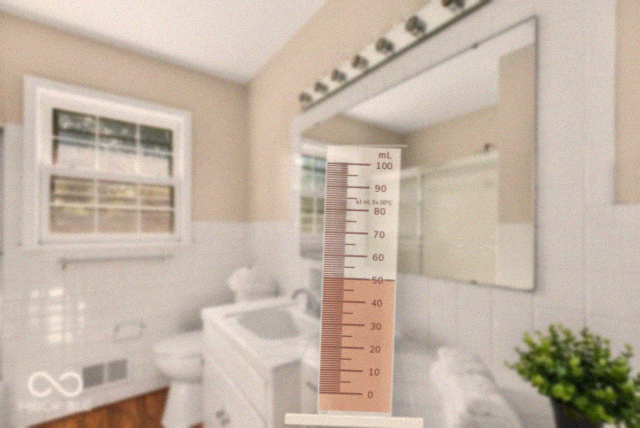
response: 50; mL
